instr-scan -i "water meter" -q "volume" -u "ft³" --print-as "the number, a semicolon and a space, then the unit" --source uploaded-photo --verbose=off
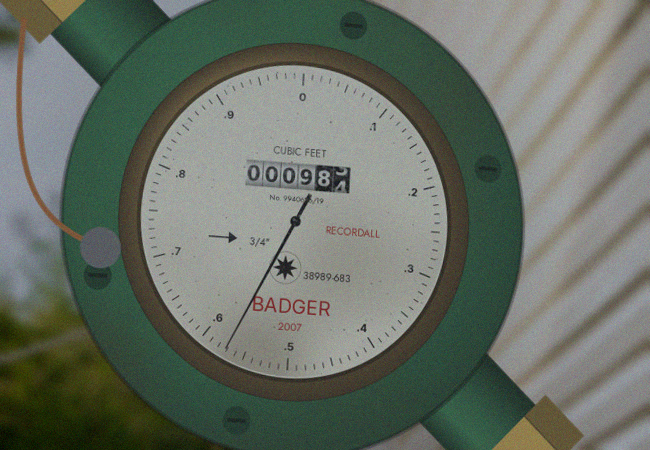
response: 983.57; ft³
